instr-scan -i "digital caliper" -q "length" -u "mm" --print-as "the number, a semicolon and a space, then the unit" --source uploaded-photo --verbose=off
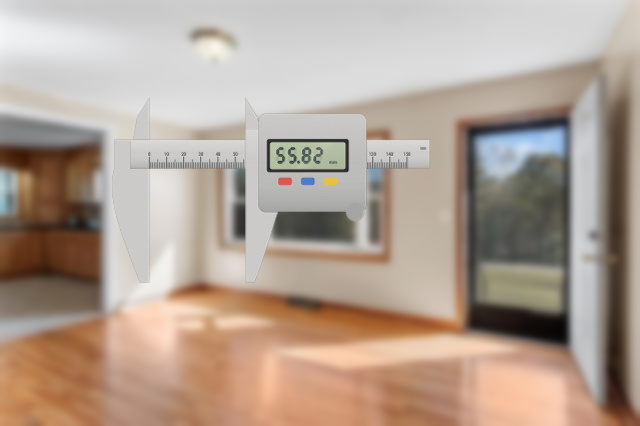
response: 55.82; mm
